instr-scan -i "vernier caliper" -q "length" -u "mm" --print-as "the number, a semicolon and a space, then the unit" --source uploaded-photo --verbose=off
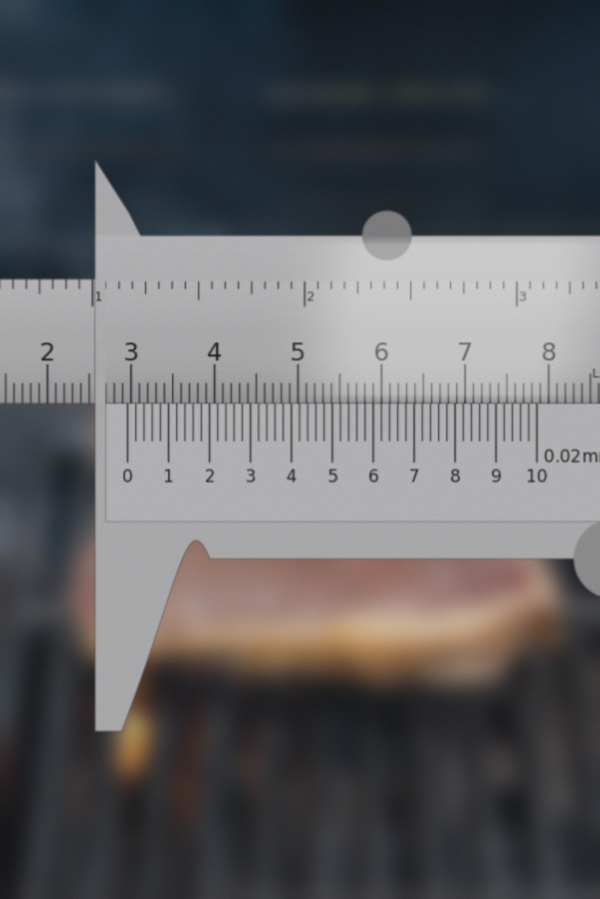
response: 29.6; mm
